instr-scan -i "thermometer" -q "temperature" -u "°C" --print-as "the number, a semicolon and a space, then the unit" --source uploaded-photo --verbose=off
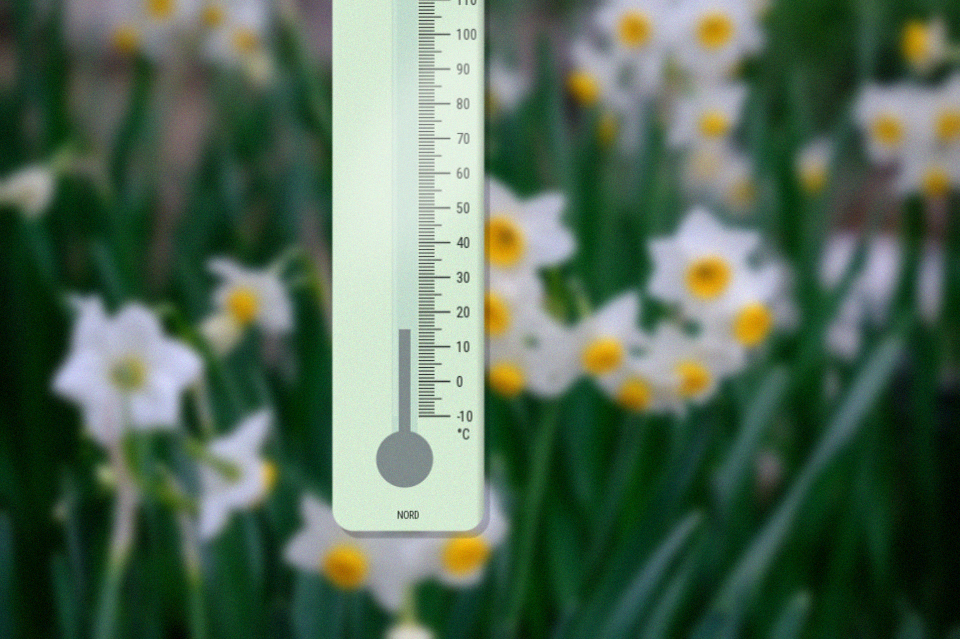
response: 15; °C
